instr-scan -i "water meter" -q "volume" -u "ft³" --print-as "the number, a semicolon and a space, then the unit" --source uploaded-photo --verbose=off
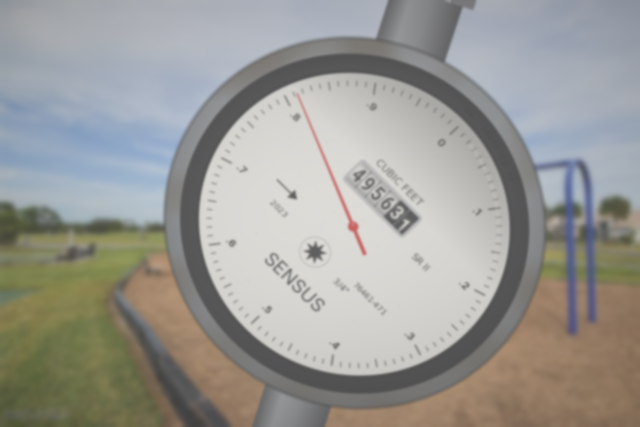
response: 495630.81; ft³
